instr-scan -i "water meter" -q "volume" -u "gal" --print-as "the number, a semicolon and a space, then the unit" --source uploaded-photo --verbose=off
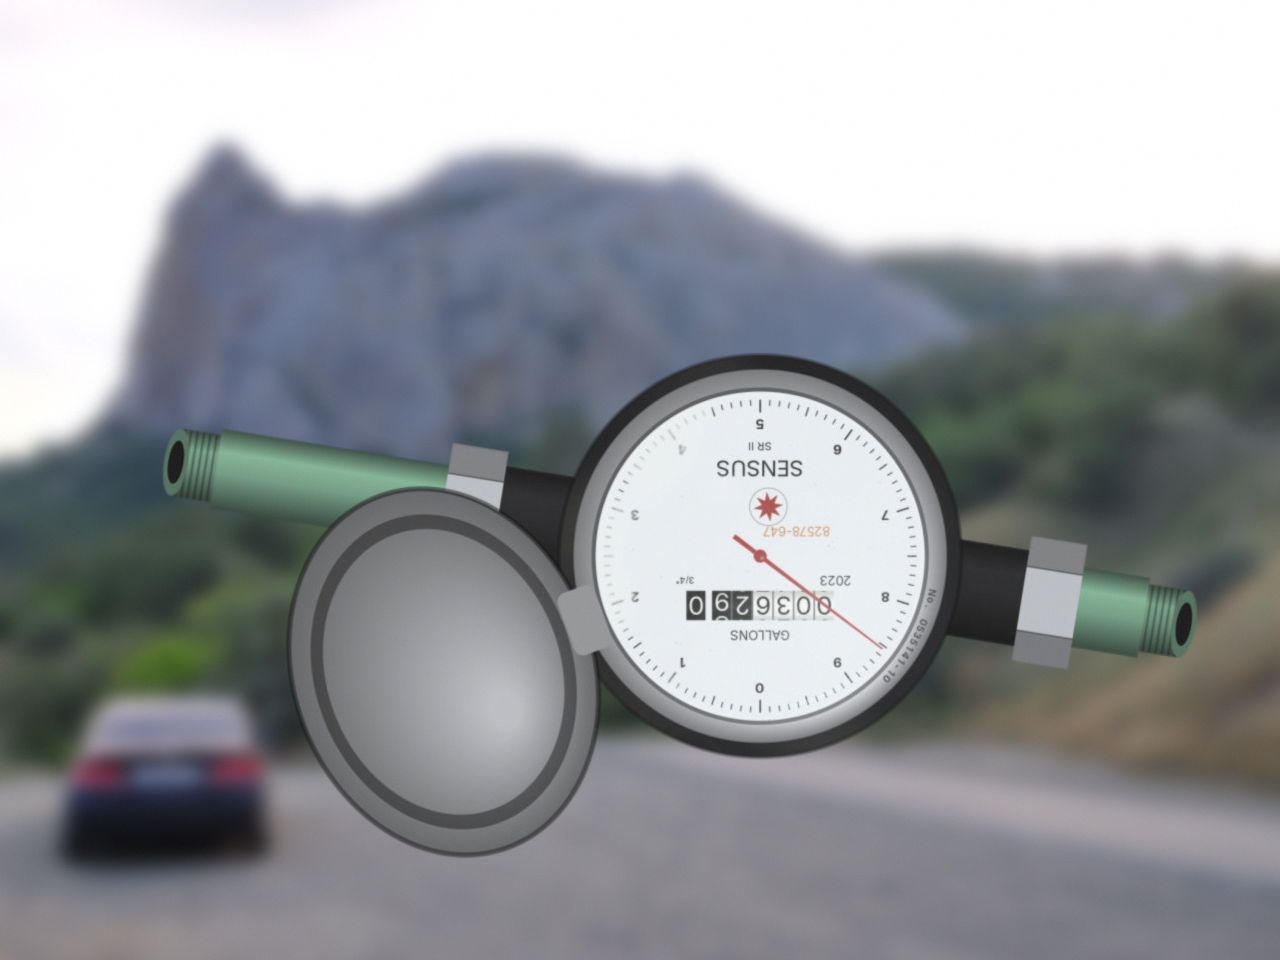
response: 36288.5; gal
